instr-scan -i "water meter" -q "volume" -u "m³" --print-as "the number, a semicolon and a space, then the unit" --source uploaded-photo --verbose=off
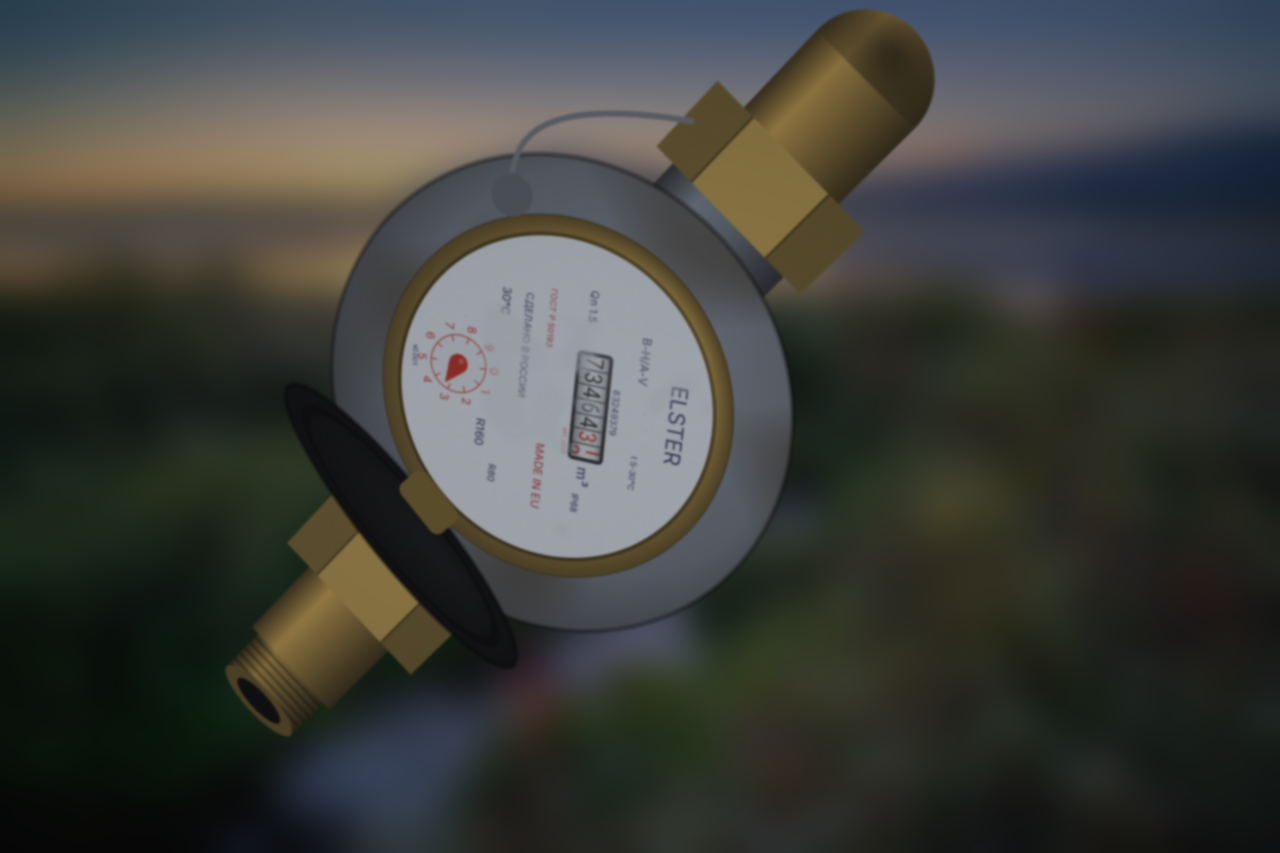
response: 73464.313; m³
